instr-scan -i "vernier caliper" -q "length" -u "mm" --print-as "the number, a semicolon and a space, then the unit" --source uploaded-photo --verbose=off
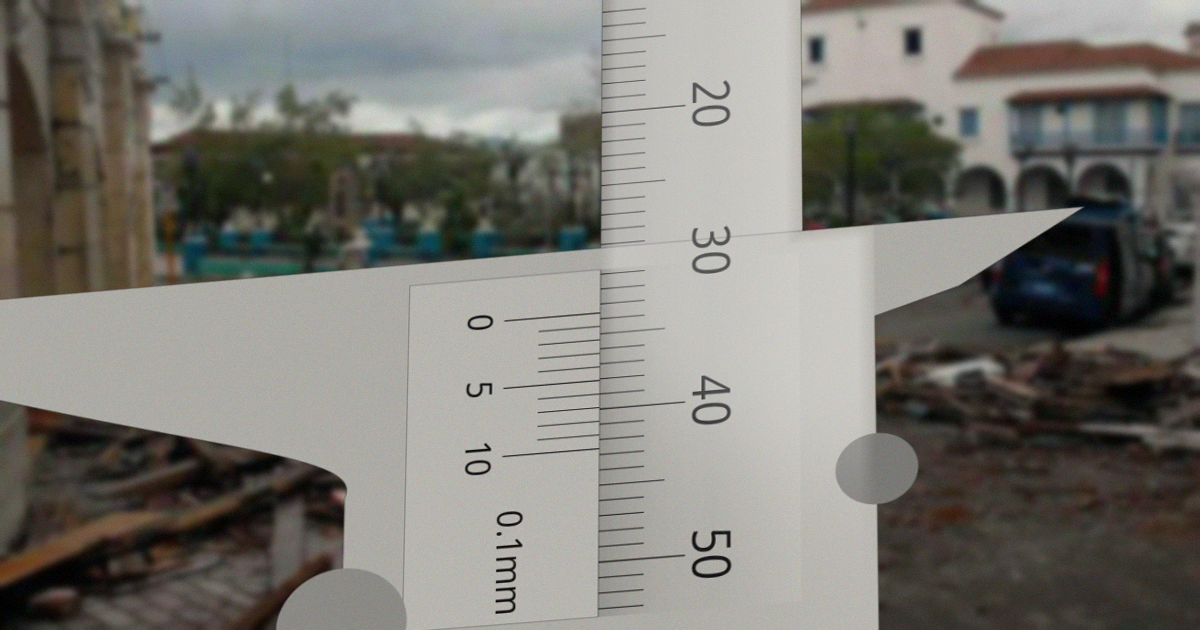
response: 33.6; mm
